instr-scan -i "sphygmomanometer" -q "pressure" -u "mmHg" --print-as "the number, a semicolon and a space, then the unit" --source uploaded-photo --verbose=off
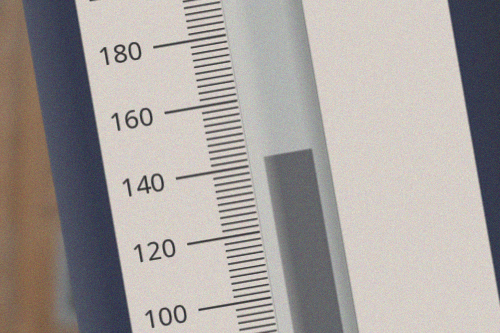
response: 142; mmHg
